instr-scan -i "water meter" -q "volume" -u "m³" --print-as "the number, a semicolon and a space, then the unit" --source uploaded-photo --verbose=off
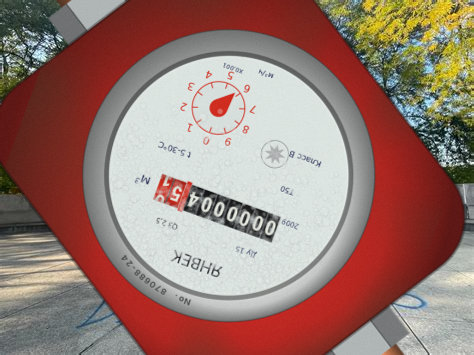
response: 4.505; m³
